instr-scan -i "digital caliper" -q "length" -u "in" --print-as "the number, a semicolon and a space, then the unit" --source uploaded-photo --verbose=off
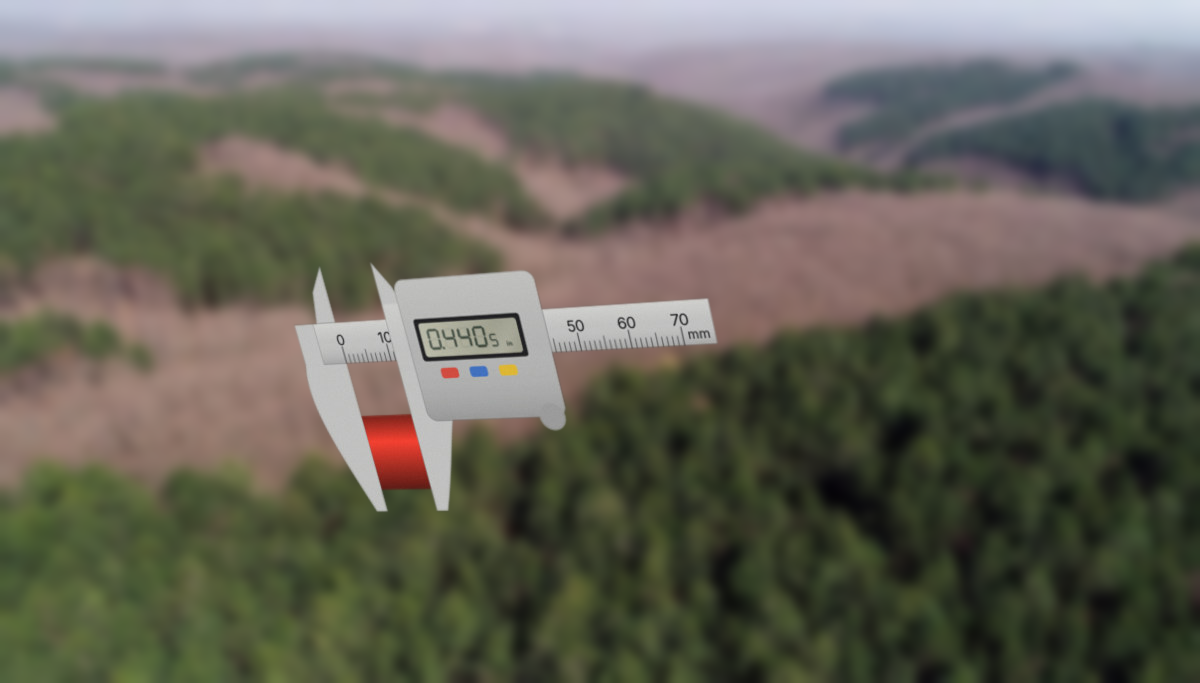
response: 0.4405; in
